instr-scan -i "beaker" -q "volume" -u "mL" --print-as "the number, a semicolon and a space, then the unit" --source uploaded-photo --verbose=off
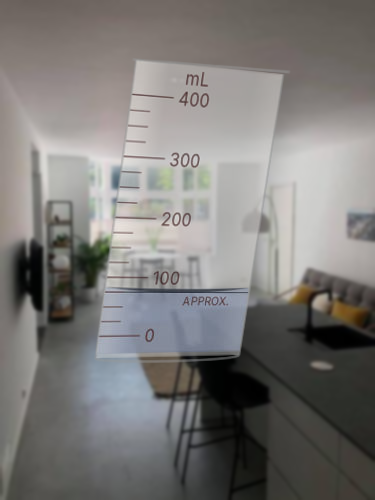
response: 75; mL
